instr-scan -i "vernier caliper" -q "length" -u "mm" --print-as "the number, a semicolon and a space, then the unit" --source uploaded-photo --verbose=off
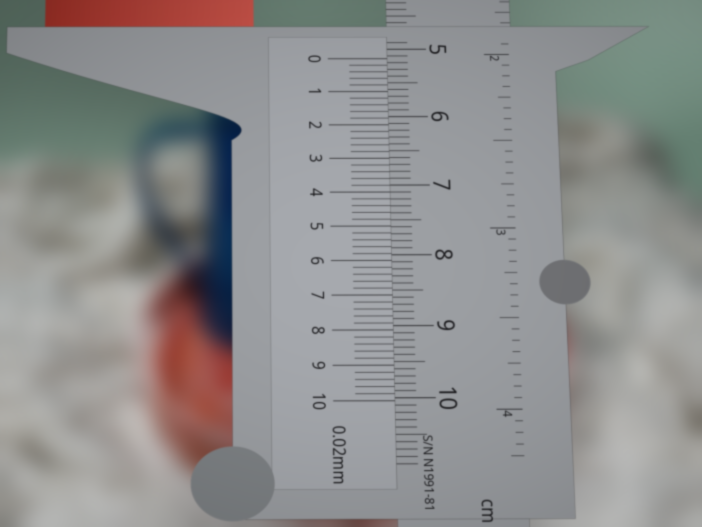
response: 51.4; mm
